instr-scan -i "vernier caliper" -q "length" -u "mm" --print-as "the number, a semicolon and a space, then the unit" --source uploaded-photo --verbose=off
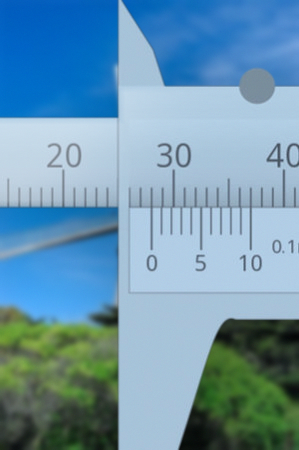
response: 28.0; mm
